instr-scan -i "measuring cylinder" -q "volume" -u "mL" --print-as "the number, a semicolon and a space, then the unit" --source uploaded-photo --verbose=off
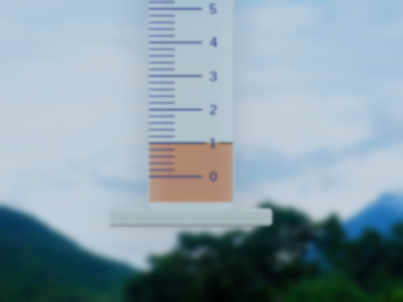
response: 1; mL
